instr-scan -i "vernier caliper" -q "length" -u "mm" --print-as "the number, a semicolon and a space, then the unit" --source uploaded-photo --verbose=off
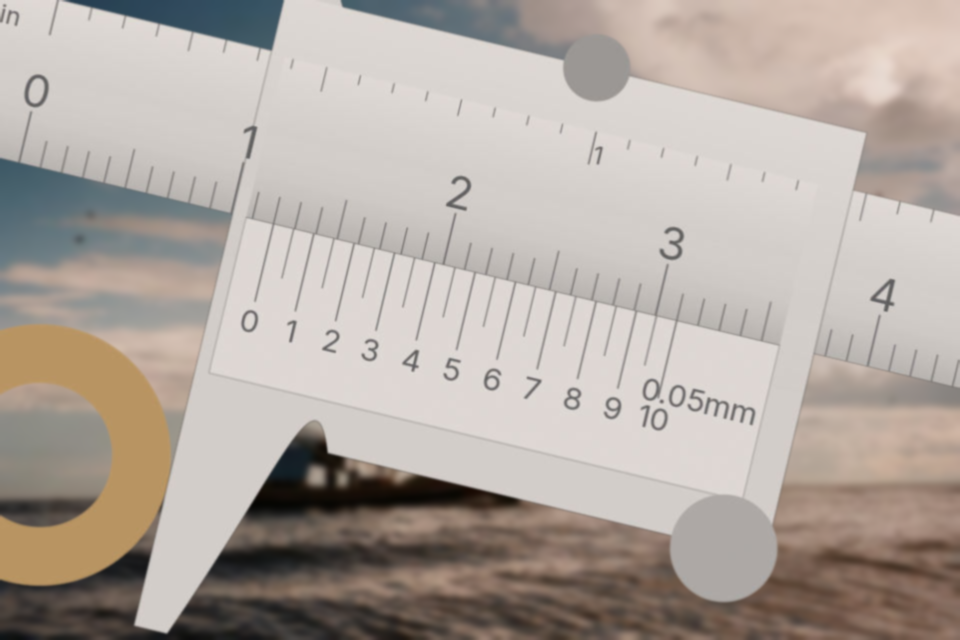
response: 12.0; mm
